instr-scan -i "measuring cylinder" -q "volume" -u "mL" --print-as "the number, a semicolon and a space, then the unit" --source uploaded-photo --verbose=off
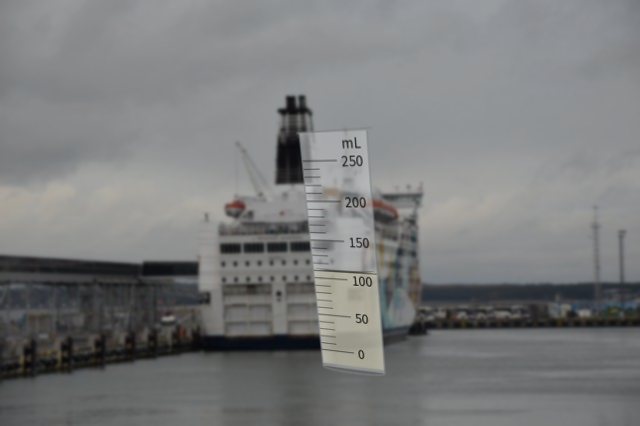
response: 110; mL
